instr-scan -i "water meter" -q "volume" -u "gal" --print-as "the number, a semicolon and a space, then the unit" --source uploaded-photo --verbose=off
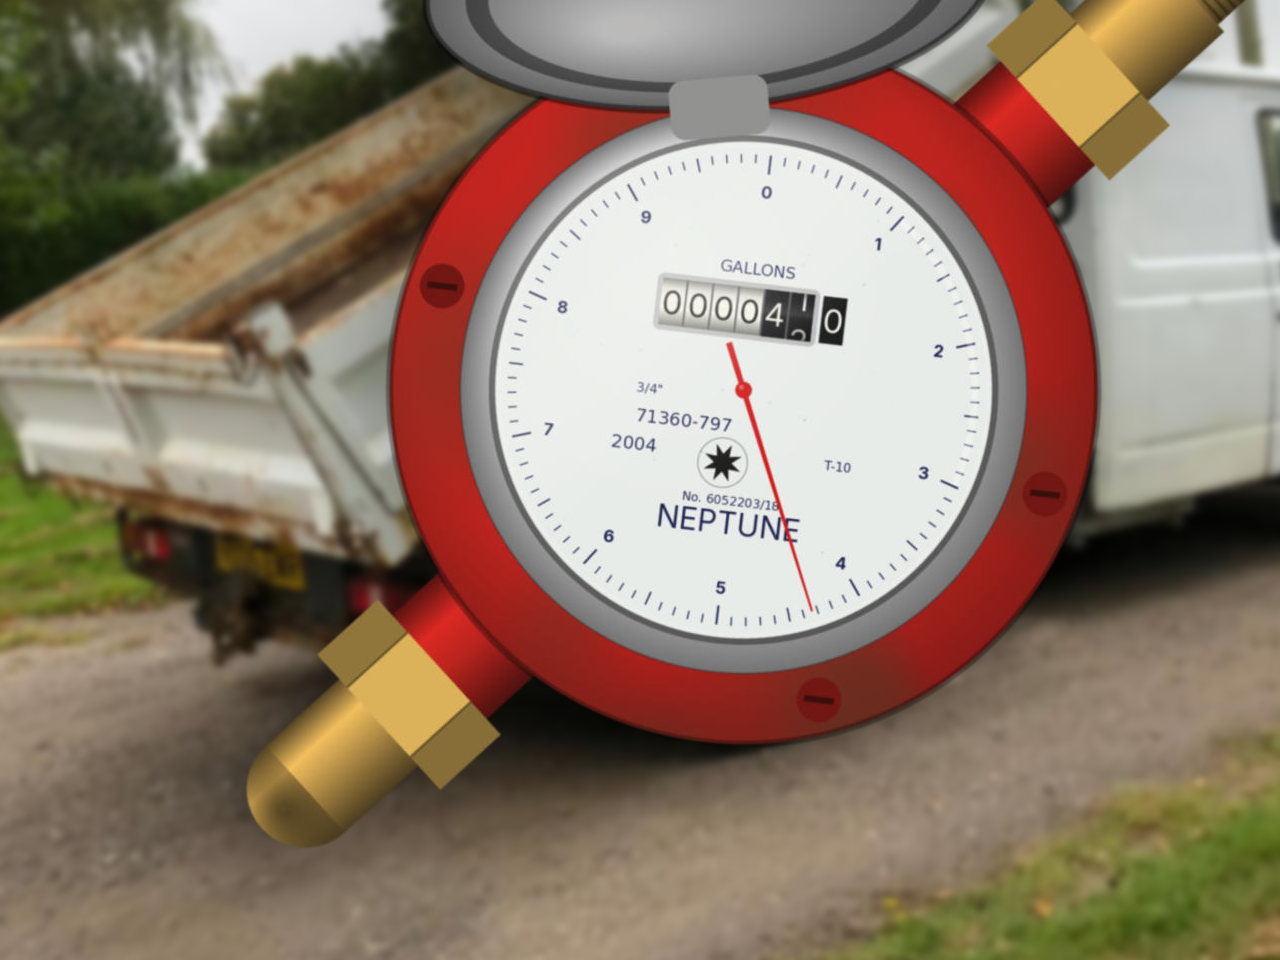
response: 414.3; gal
